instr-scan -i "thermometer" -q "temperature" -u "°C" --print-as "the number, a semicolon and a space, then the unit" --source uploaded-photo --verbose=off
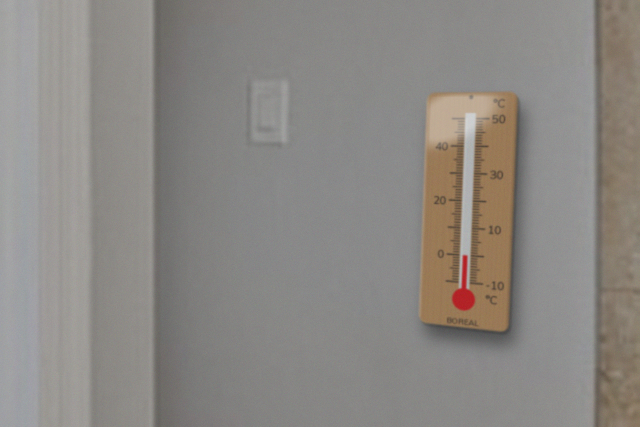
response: 0; °C
